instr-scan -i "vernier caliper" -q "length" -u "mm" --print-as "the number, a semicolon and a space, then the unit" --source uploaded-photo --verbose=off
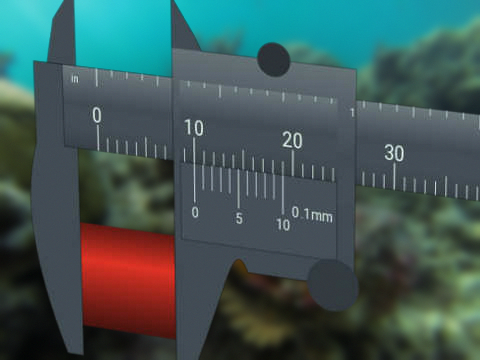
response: 10.0; mm
